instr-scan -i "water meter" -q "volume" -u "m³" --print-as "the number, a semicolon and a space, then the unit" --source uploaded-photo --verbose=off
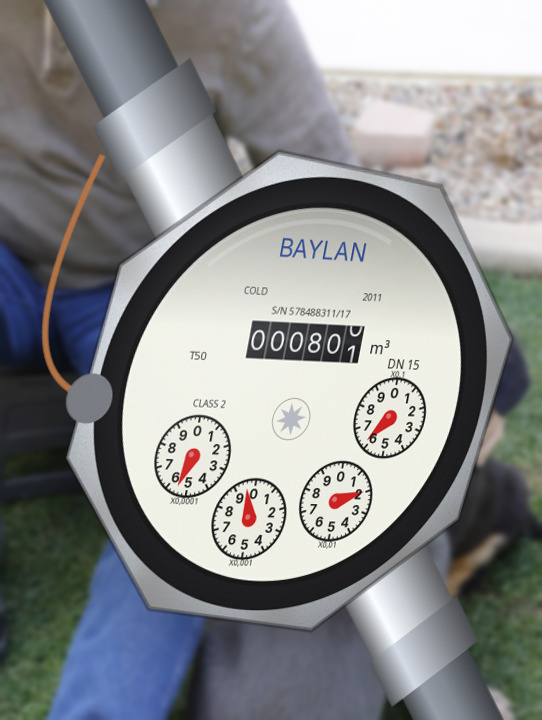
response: 800.6195; m³
